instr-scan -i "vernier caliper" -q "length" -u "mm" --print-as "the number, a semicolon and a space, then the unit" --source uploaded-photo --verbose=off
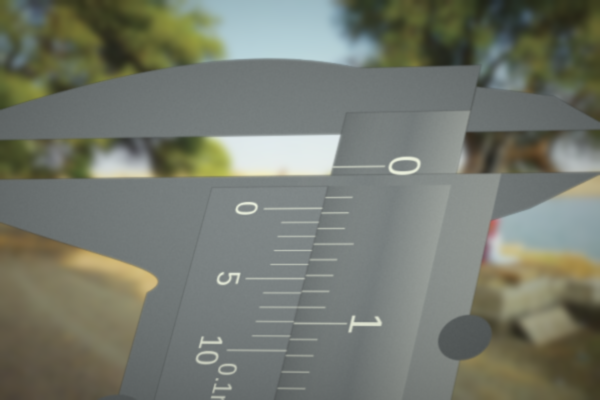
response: 2.7; mm
